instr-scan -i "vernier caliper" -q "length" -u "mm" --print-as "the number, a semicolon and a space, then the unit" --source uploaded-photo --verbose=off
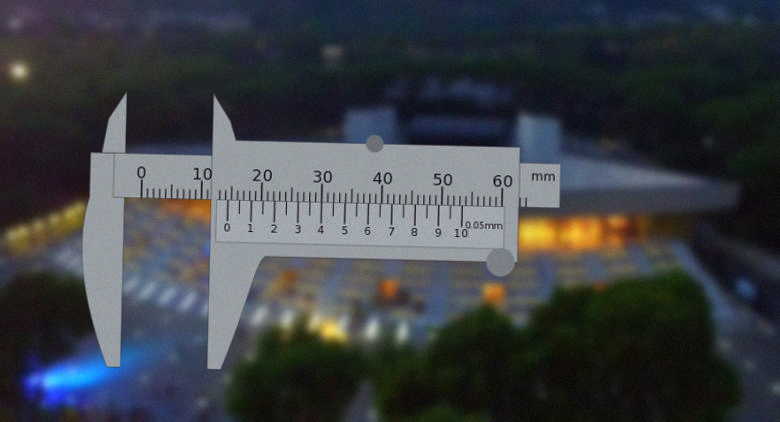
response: 14.4; mm
